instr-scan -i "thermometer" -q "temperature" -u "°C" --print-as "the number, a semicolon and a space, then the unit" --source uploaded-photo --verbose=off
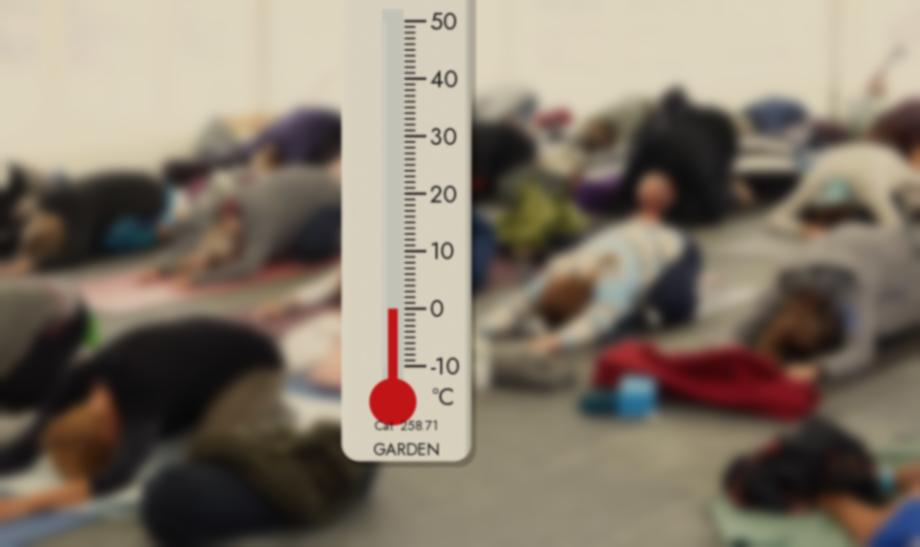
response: 0; °C
